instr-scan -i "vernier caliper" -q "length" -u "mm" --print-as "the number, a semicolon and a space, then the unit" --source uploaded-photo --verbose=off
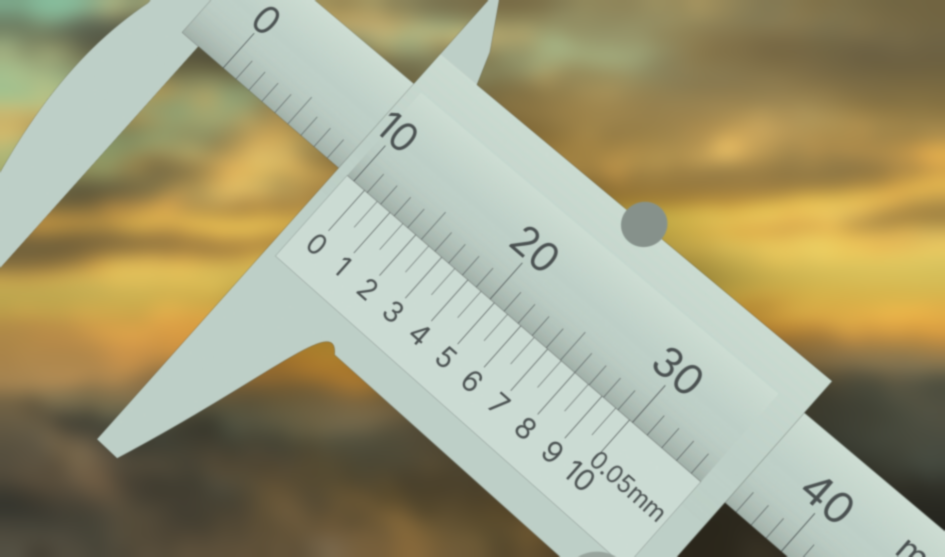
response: 10.8; mm
